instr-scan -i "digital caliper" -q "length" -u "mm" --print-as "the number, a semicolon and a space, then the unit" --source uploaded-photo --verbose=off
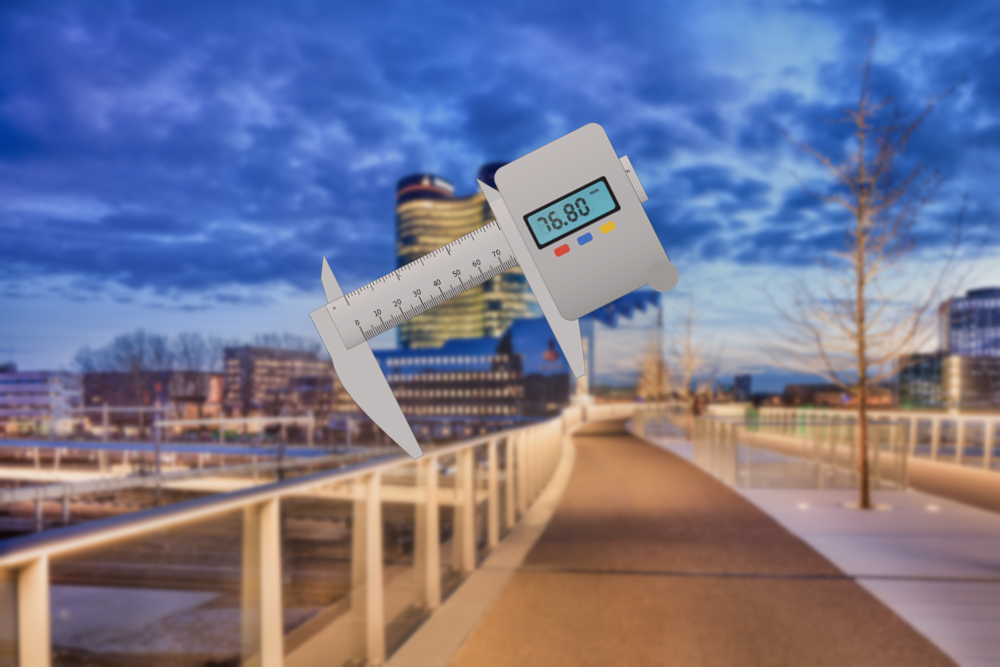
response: 76.80; mm
